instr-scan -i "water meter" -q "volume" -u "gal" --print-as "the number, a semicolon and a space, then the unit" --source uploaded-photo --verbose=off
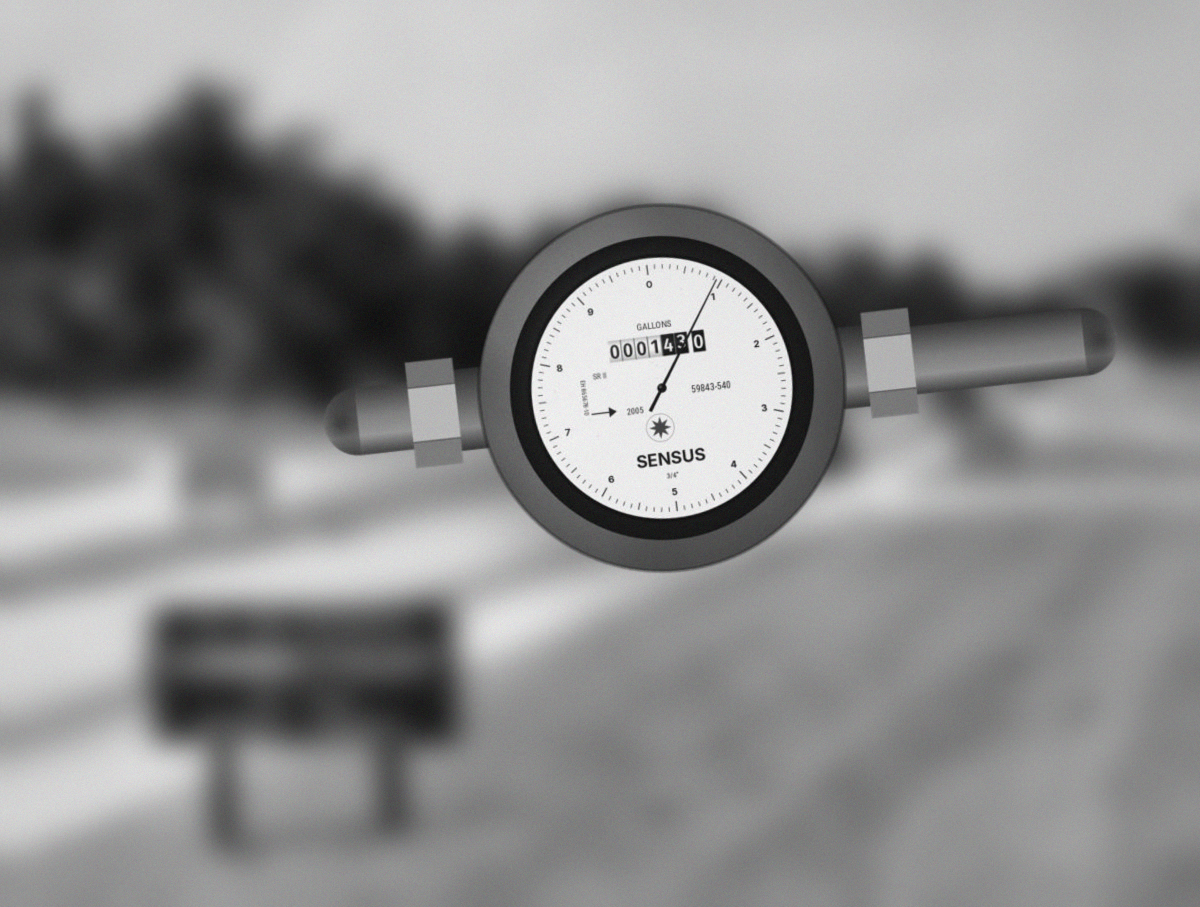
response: 1430.9; gal
